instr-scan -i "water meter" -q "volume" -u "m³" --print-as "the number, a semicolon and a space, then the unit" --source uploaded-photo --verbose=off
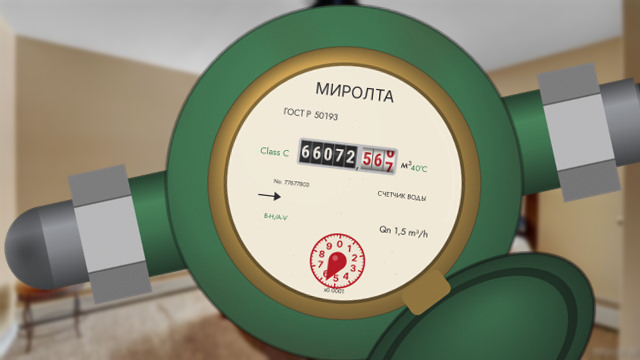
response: 66072.5665; m³
